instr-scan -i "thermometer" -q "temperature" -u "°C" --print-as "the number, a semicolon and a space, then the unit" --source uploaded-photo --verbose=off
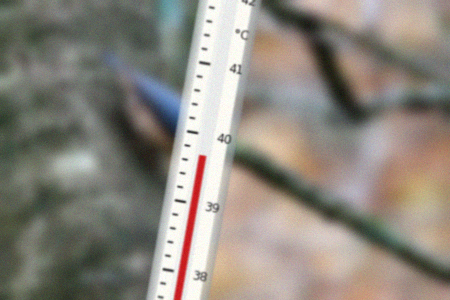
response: 39.7; °C
